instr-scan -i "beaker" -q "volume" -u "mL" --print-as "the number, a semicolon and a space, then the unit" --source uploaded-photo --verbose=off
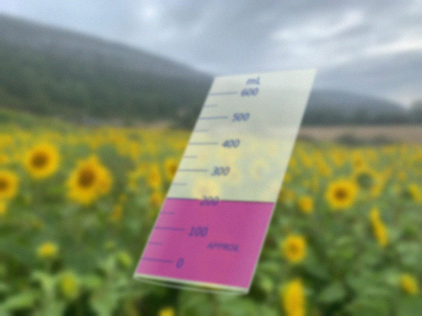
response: 200; mL
